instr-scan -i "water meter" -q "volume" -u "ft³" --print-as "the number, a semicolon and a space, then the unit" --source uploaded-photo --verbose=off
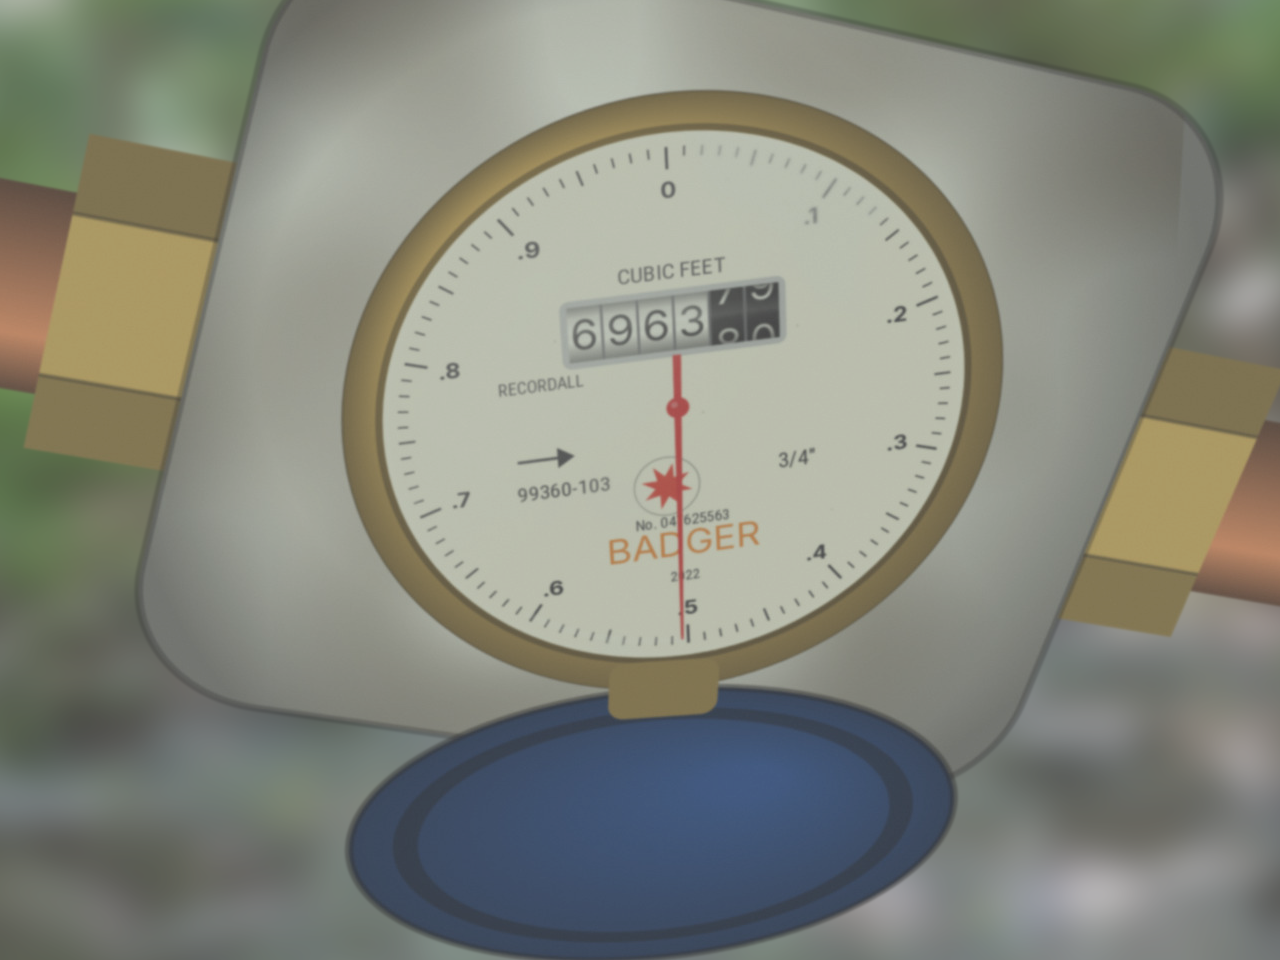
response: 696379.50; ft³
